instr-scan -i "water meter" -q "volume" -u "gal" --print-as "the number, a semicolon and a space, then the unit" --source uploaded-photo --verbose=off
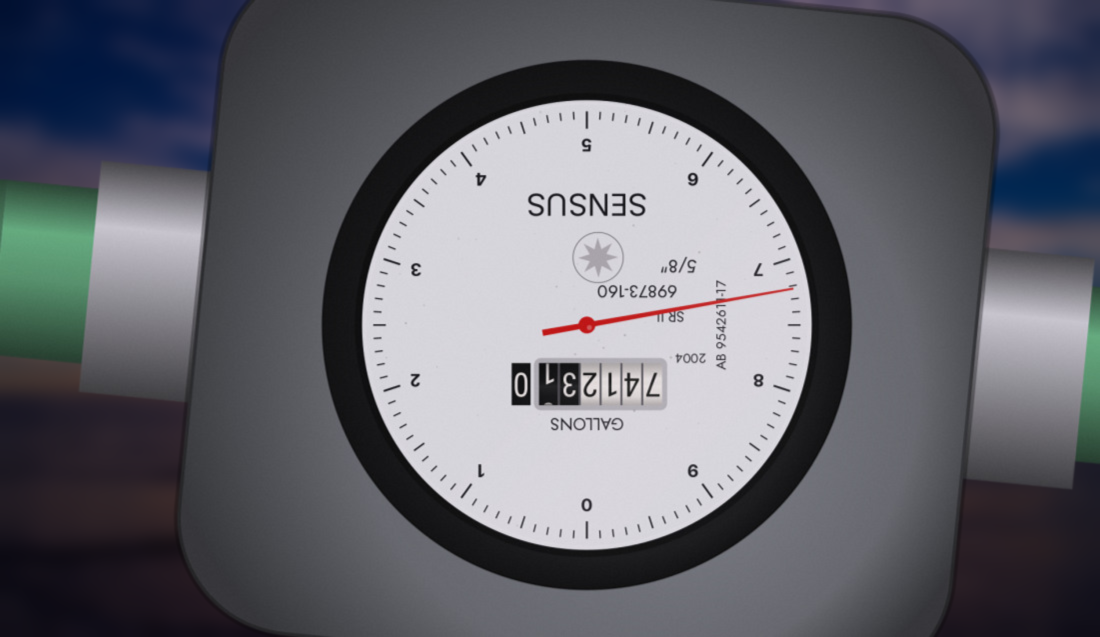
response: 7412307.2; gal
